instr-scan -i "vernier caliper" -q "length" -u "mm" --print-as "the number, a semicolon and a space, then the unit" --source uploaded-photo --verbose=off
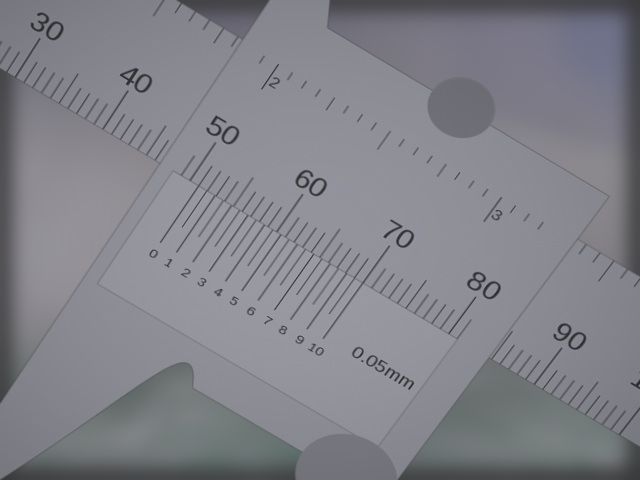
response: 51.0; mm
